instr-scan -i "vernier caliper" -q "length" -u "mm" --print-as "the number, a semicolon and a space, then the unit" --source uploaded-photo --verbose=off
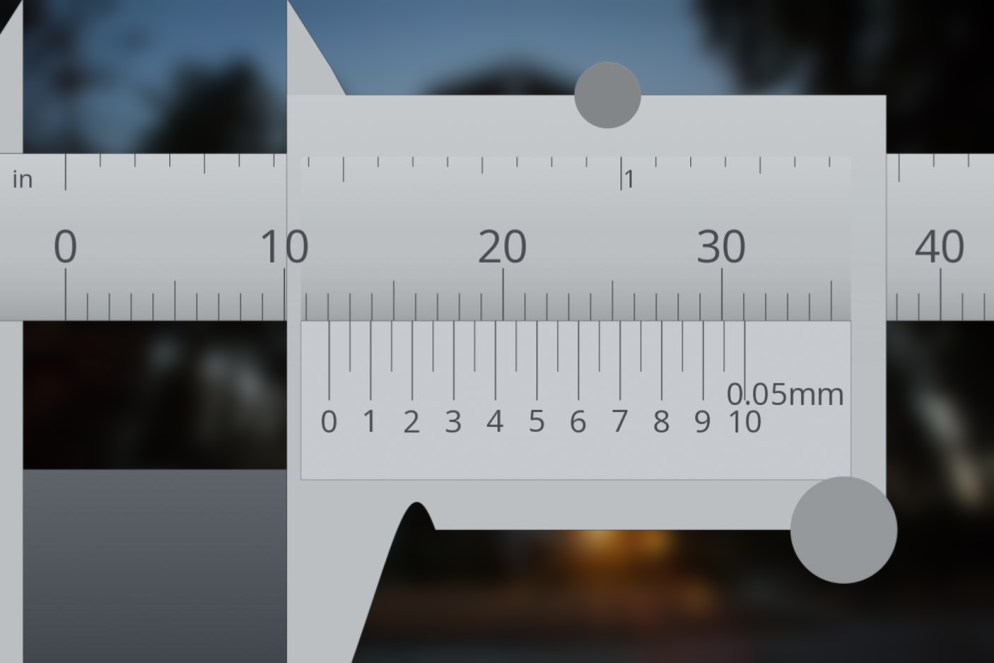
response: 12.05; mm
